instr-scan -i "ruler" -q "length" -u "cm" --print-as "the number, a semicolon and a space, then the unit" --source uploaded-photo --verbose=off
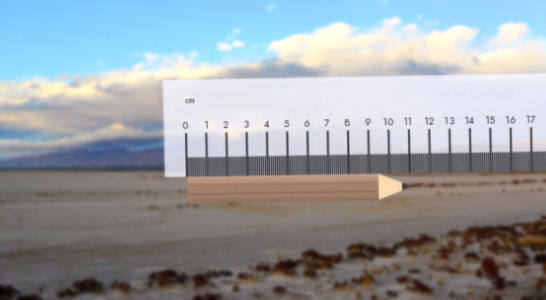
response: 11; cm
